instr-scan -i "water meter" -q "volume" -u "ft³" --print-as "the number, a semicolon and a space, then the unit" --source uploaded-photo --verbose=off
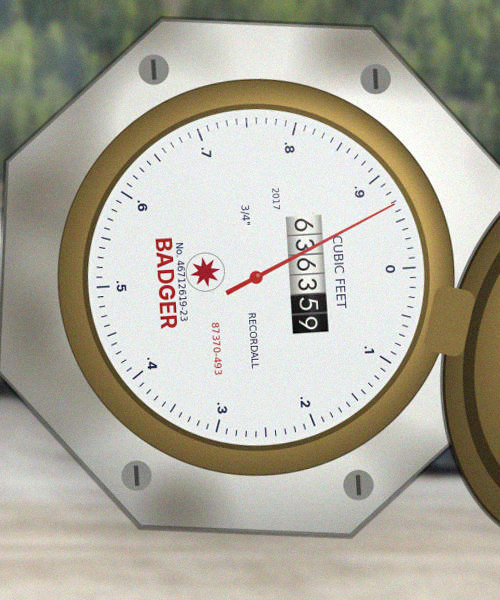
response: 636358.93; ft³
